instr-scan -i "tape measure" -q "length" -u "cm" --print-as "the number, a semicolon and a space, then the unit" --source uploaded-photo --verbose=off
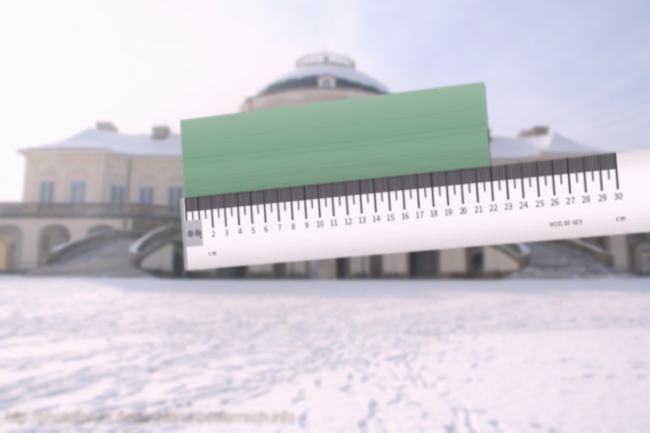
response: 22; cm
